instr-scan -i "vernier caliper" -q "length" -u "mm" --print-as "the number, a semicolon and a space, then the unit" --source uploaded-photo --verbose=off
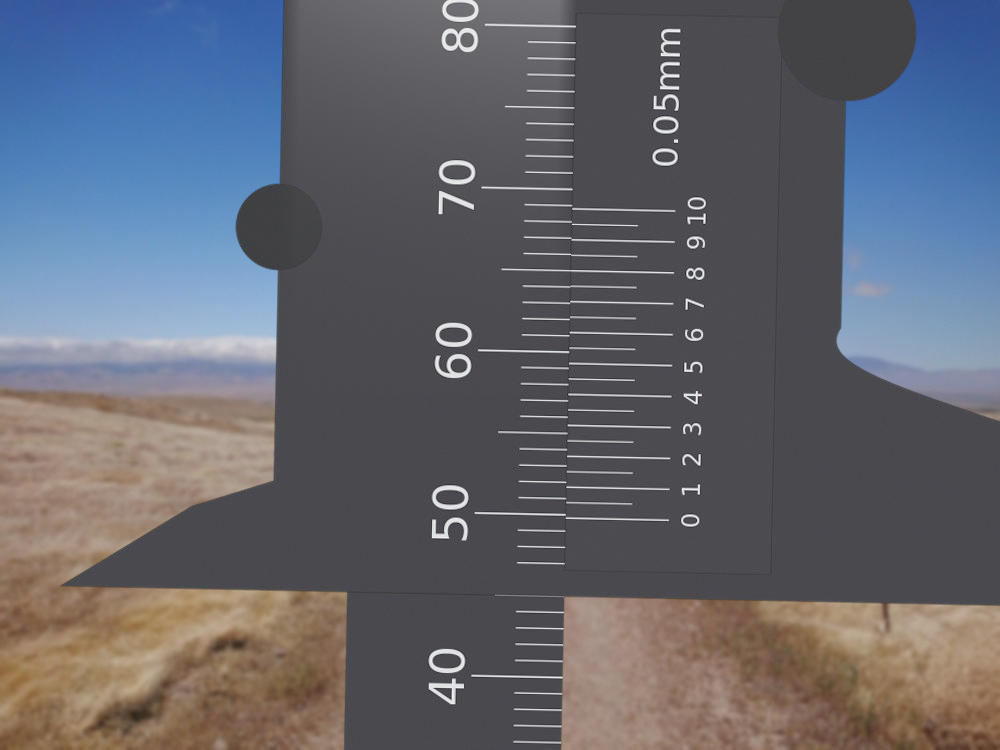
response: 49.8; mm
